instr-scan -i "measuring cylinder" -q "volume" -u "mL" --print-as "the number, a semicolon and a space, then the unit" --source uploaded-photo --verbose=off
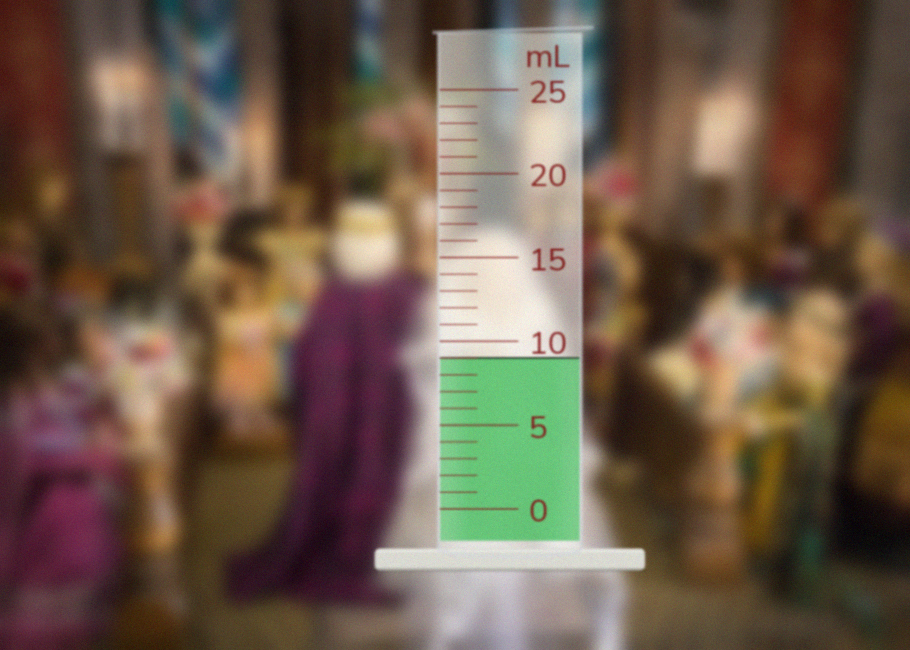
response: 9; mL
